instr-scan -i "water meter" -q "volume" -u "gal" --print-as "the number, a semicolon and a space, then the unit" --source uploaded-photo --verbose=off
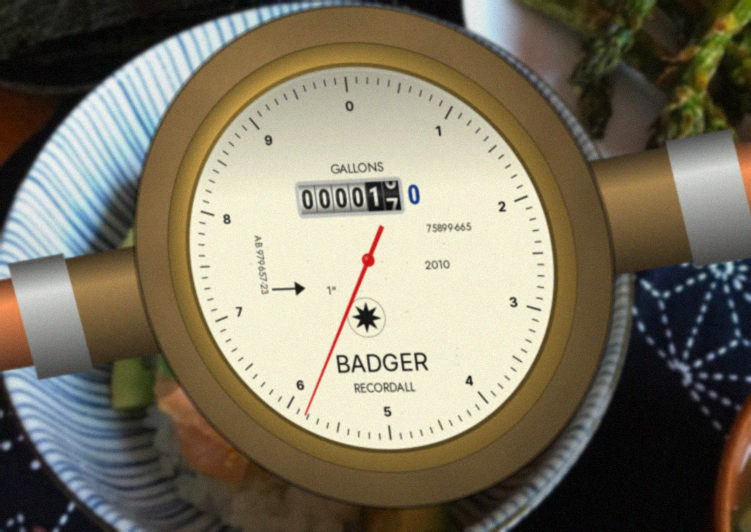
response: 165.8; gal
